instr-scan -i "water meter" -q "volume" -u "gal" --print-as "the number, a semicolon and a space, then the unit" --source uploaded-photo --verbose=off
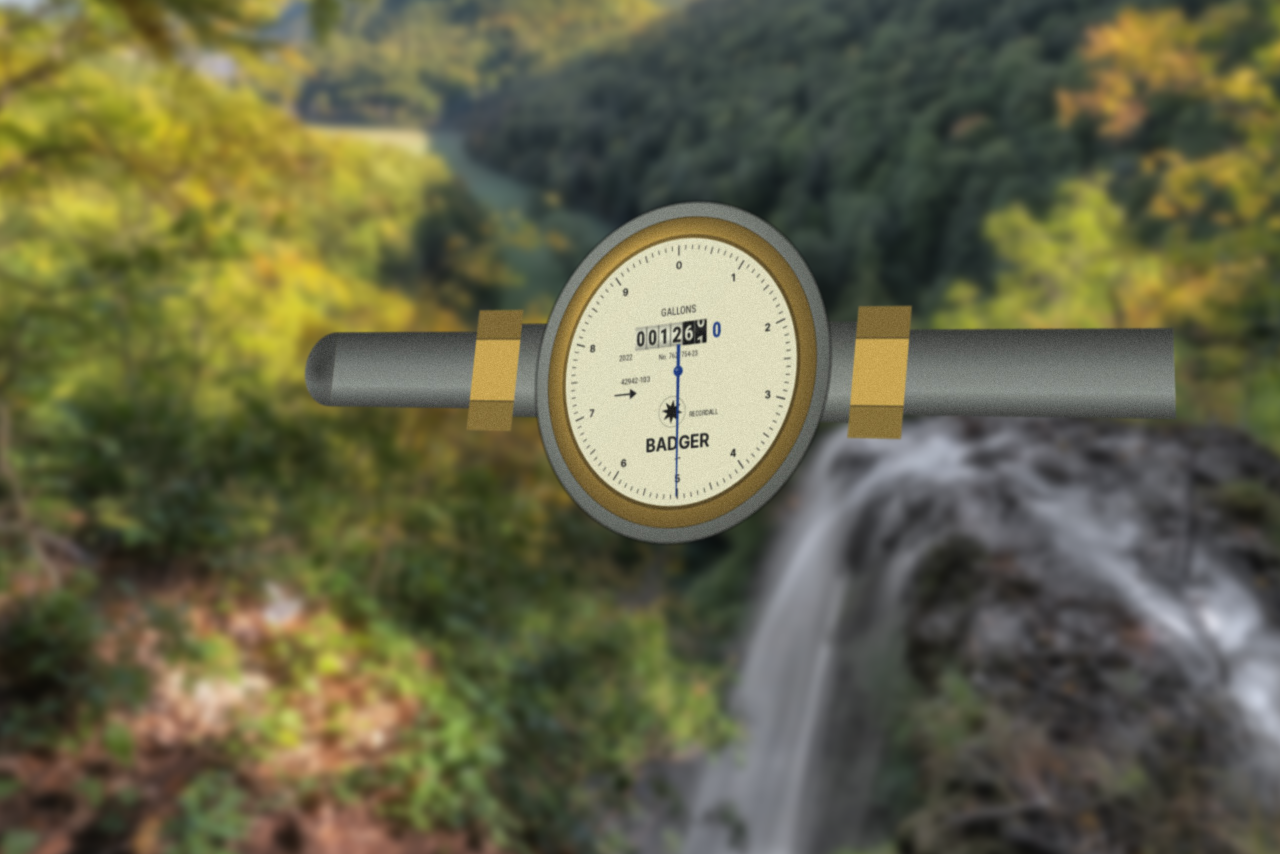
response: 12605.0; gal
